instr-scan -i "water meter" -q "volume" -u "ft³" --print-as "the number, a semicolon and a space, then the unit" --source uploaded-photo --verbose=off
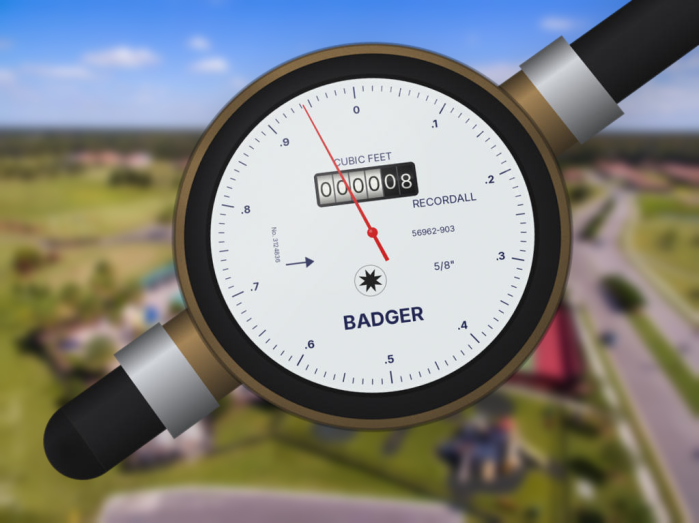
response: 7.94; ft³
